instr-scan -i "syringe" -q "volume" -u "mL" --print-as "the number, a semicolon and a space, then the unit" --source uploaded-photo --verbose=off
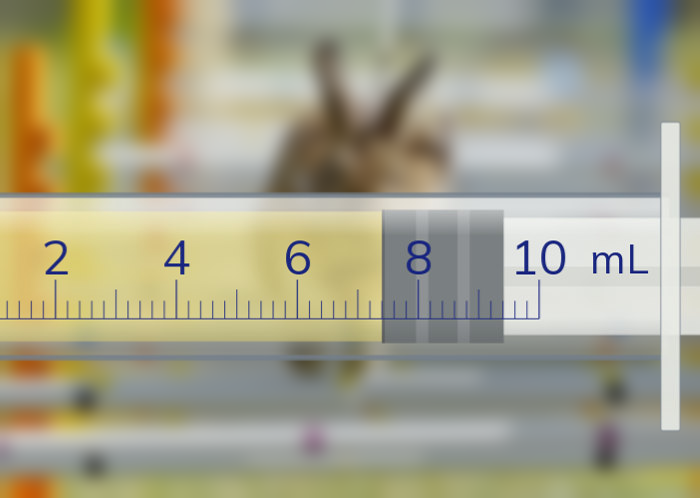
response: 7.4; mL
